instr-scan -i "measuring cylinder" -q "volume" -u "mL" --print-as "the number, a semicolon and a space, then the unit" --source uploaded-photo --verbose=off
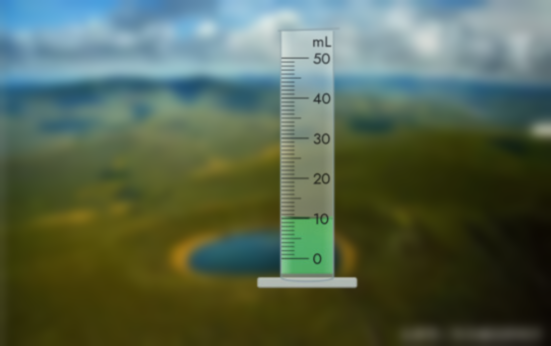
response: 10; mL
